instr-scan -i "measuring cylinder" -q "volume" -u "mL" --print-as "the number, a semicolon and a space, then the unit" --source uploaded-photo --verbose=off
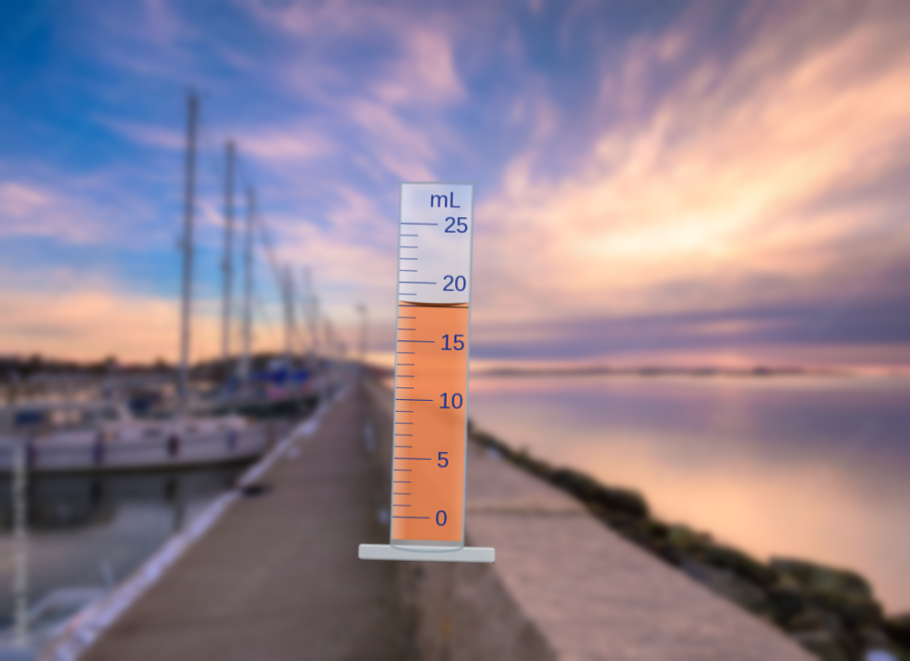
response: 18; mL
